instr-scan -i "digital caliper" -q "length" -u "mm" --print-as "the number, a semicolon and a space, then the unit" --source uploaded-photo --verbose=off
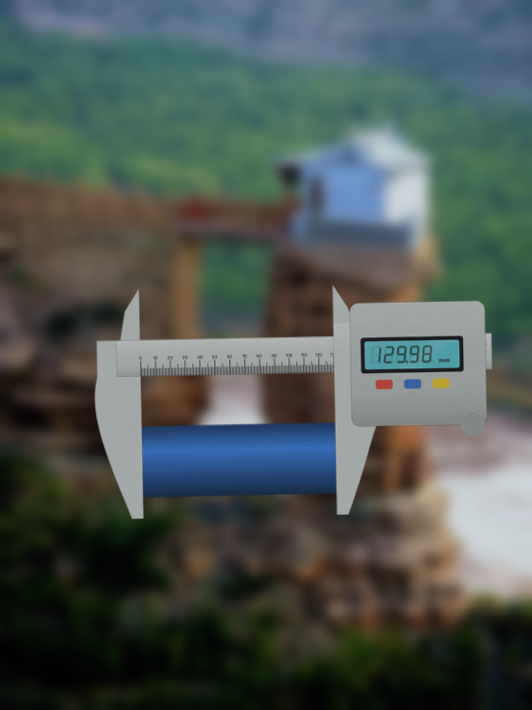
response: 129.98; mm
